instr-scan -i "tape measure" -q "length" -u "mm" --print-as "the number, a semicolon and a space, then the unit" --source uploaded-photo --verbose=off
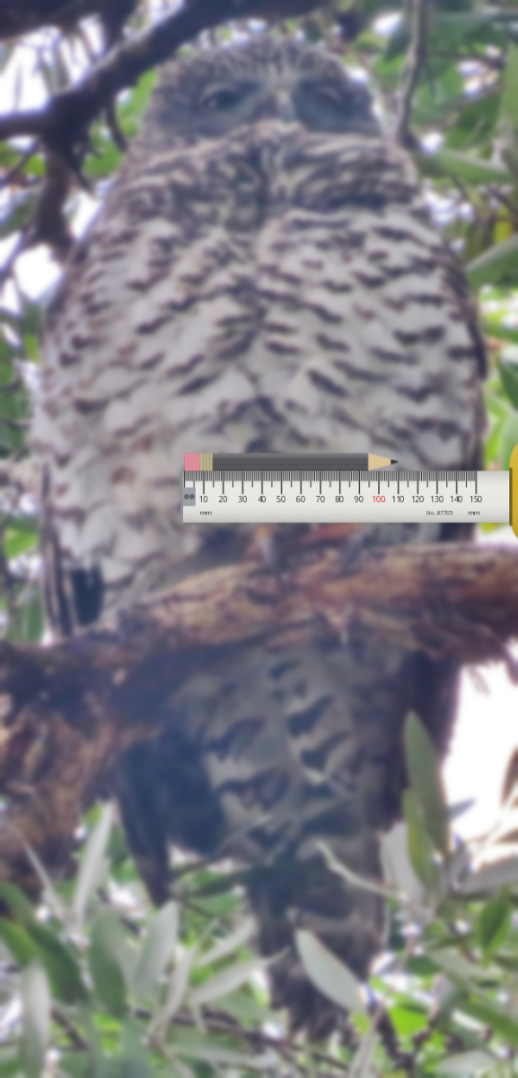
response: 110; mm
